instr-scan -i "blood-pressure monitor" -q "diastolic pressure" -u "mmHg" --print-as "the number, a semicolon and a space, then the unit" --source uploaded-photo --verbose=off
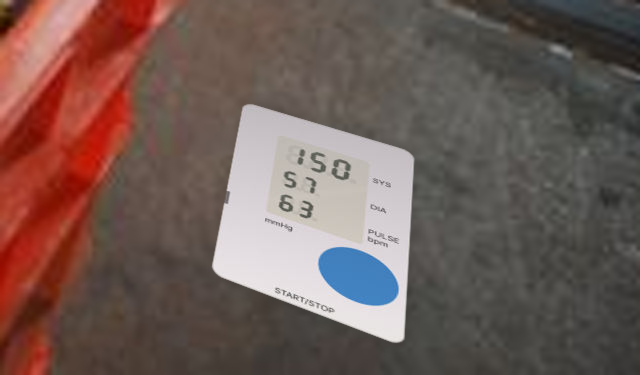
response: 57; mmHg
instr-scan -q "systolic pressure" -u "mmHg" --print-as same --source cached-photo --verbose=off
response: 150; mmHg
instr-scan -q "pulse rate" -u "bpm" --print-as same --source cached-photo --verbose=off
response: 63; bpm
